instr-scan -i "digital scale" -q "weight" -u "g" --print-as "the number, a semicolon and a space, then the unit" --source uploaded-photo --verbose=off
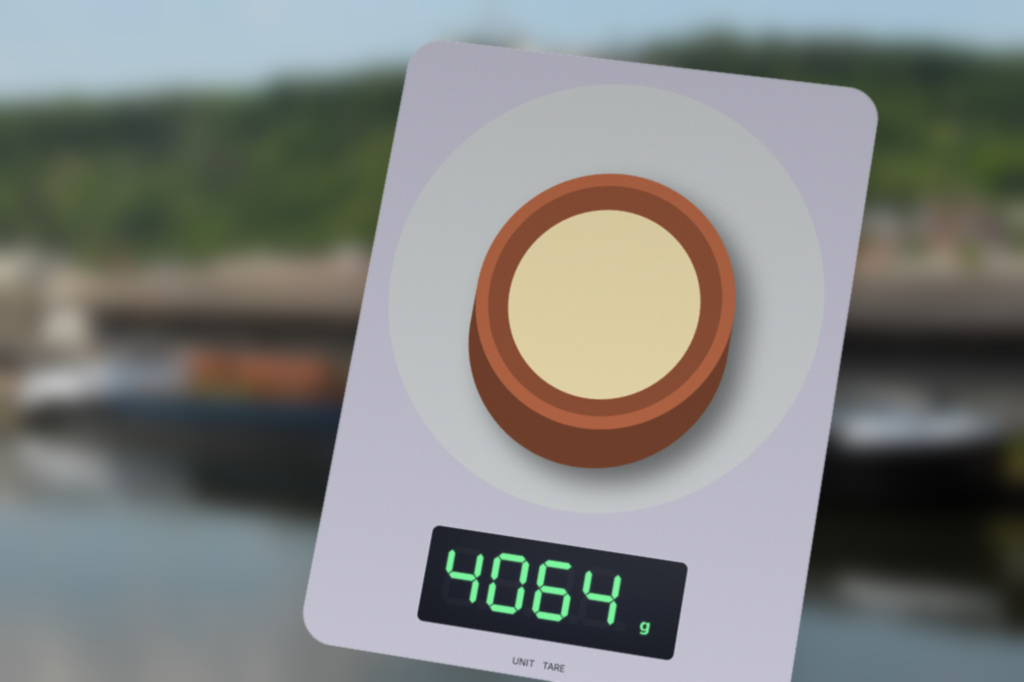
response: 4064; g
